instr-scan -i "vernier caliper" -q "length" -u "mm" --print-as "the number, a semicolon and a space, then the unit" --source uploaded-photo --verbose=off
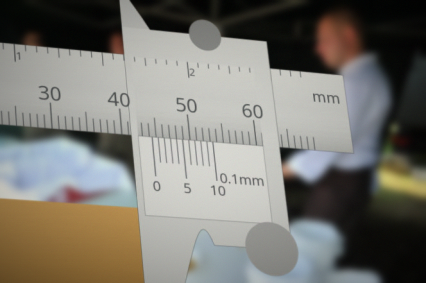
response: 44.4; mm
